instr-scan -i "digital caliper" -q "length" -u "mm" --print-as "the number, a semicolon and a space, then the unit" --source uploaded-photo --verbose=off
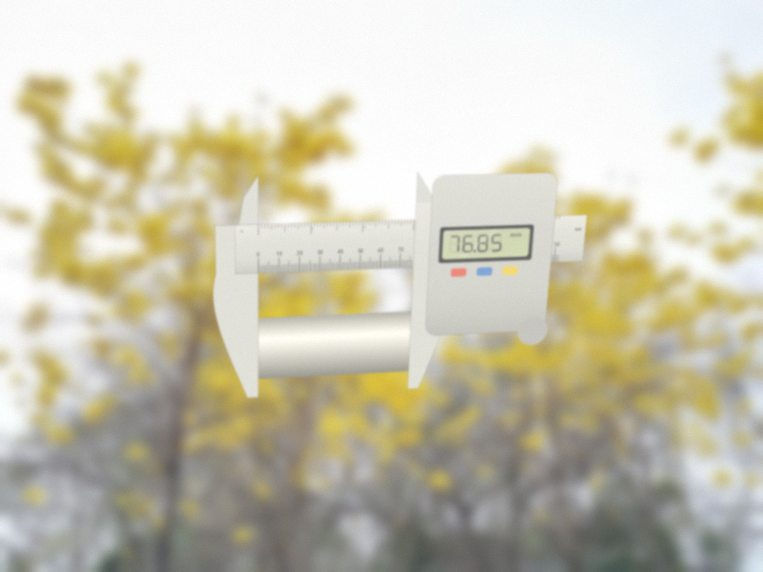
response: 76.85; mm
